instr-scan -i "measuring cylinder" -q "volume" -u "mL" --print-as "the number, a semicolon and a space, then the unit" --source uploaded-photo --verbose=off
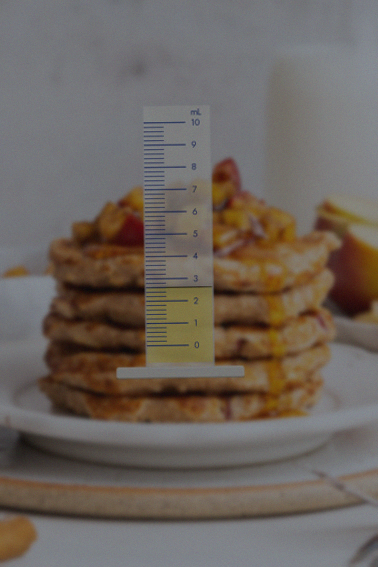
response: 2.6; mL
